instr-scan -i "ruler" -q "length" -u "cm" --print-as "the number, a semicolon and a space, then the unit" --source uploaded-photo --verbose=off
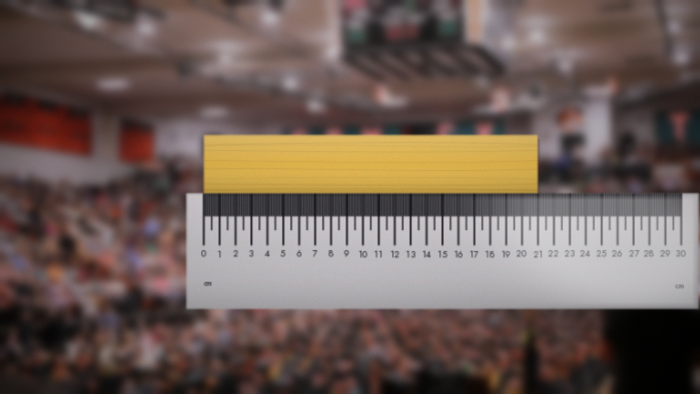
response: 21; cm
